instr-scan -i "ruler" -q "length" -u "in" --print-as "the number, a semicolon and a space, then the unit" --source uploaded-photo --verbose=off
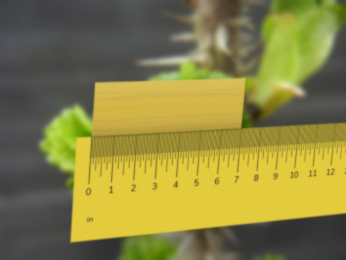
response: 7; in
